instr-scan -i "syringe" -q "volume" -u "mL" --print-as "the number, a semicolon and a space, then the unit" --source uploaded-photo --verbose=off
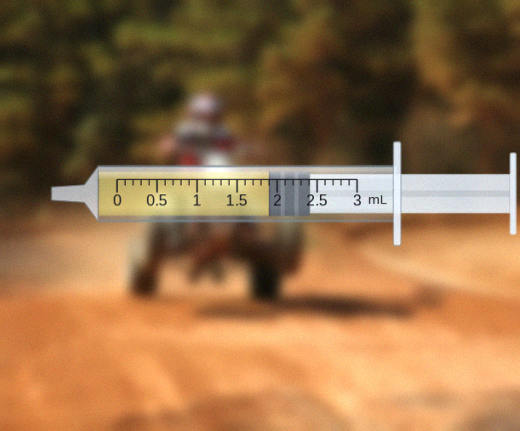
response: 1.9; mL
